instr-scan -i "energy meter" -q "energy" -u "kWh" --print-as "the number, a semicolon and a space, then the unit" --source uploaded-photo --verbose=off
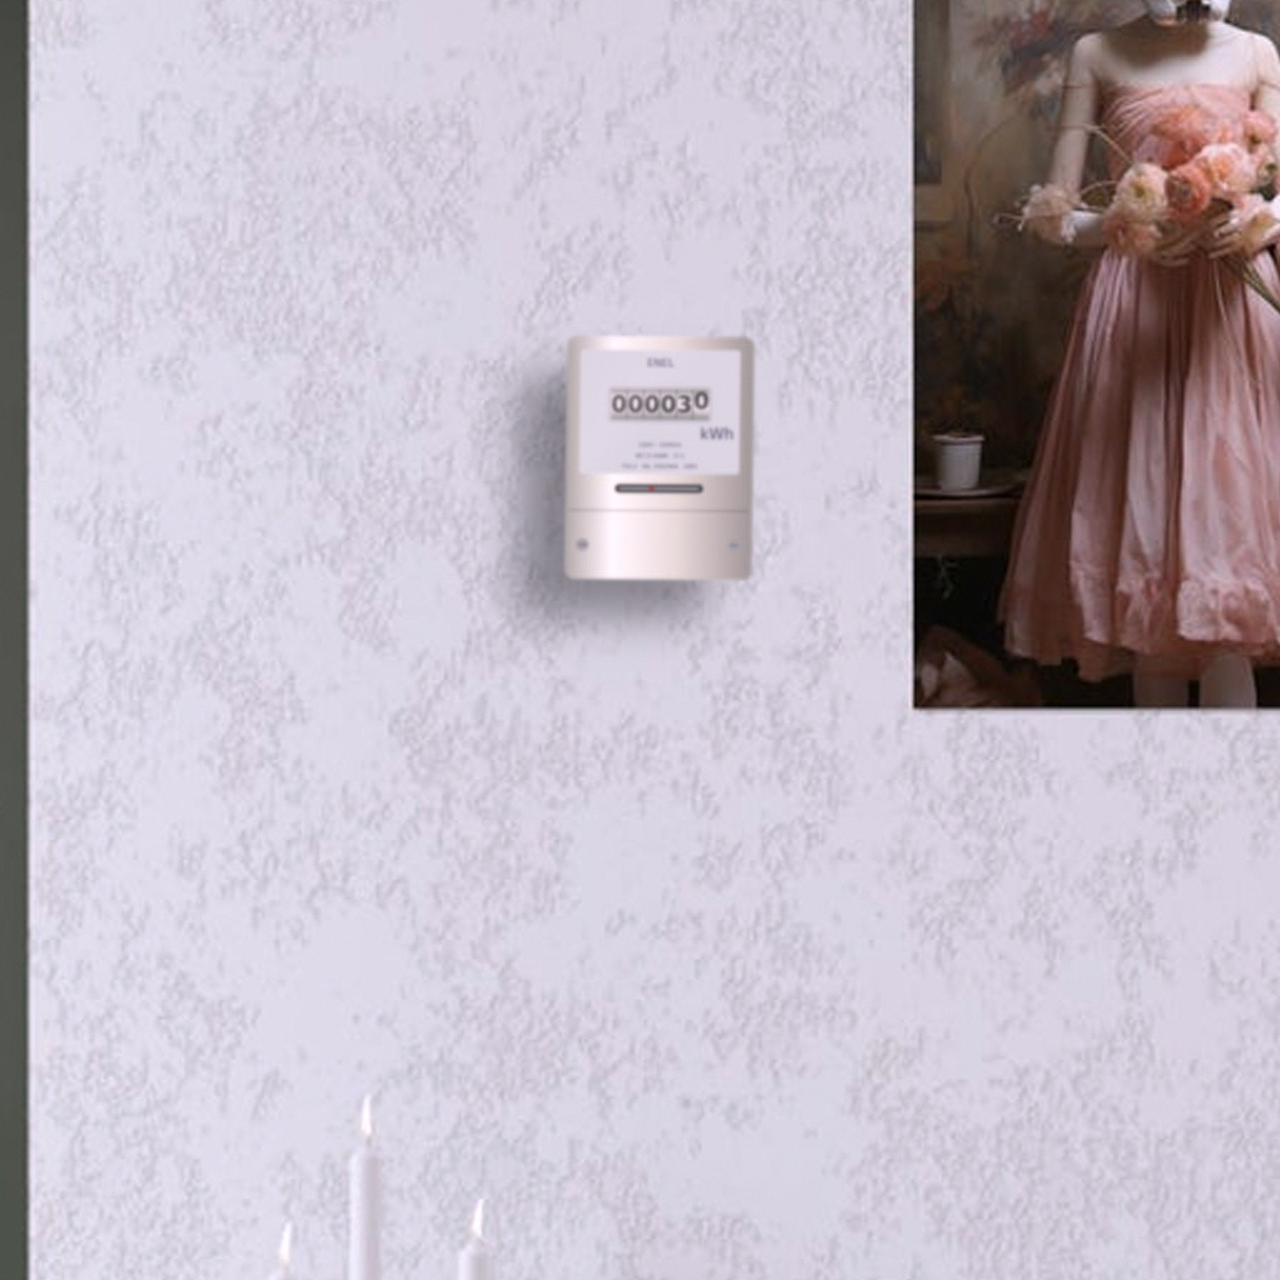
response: 30; kWh
